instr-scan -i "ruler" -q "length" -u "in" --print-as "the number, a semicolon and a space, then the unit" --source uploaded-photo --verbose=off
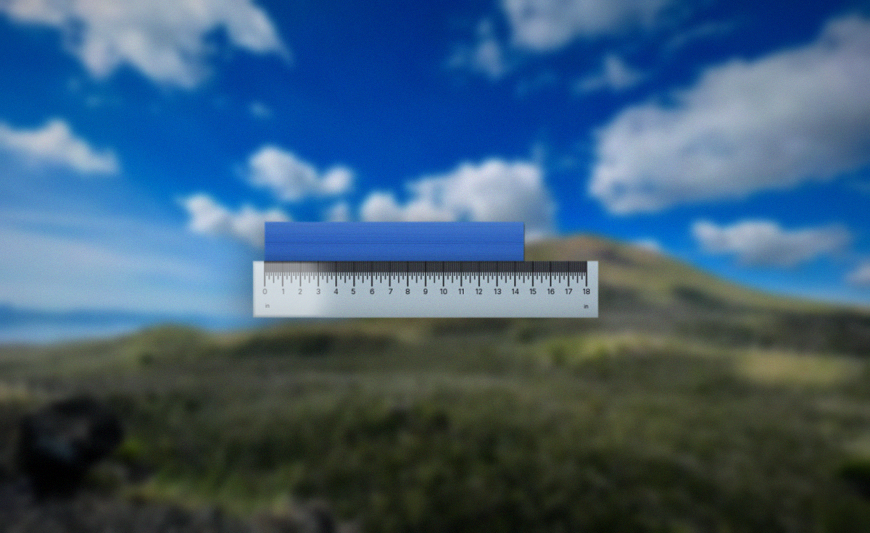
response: 14.5; in
